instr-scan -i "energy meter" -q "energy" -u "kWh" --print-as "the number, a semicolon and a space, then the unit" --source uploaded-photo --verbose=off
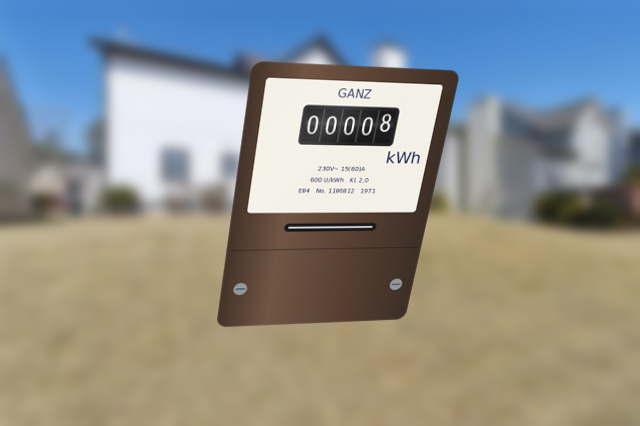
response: 8; kWh
